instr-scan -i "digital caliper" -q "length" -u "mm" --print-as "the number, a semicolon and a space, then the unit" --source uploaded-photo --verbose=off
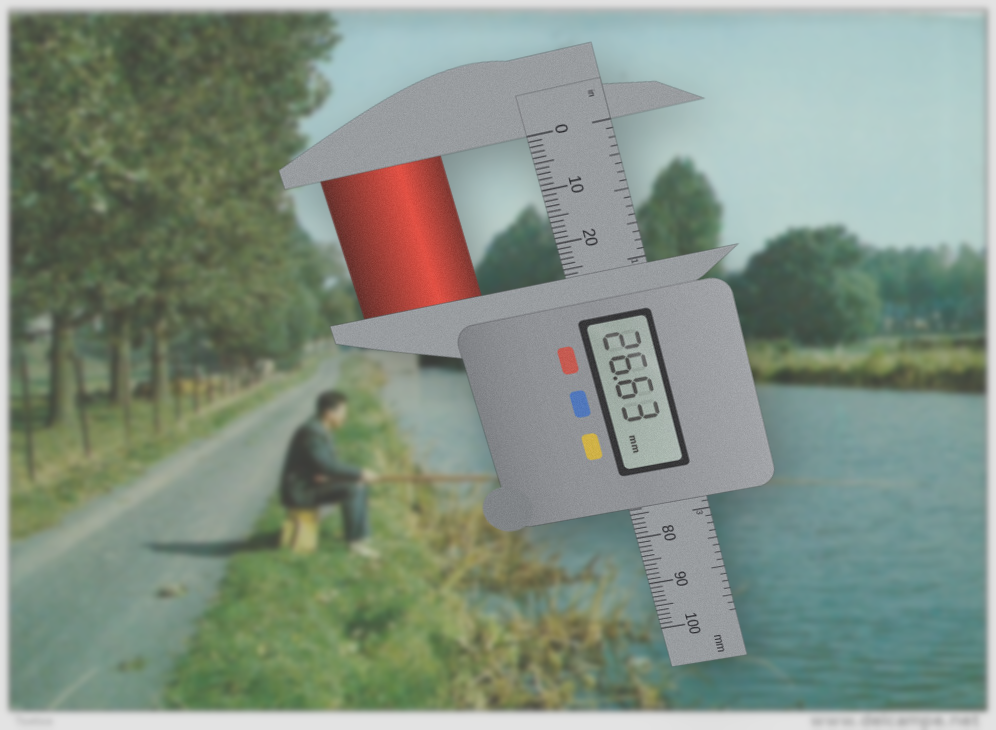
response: 26.63; mm
